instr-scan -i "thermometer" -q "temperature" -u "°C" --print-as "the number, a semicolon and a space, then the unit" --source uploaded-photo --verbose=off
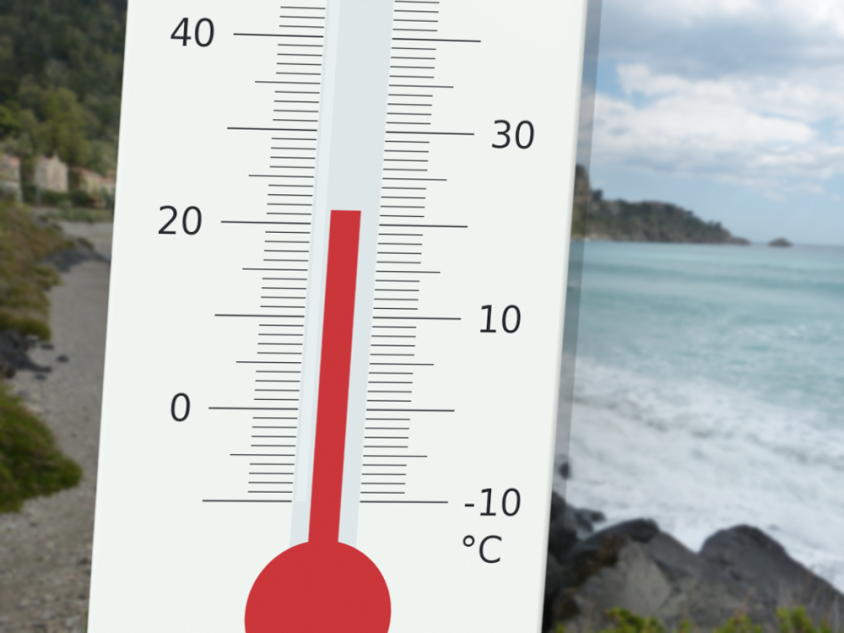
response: 21.5; °C
